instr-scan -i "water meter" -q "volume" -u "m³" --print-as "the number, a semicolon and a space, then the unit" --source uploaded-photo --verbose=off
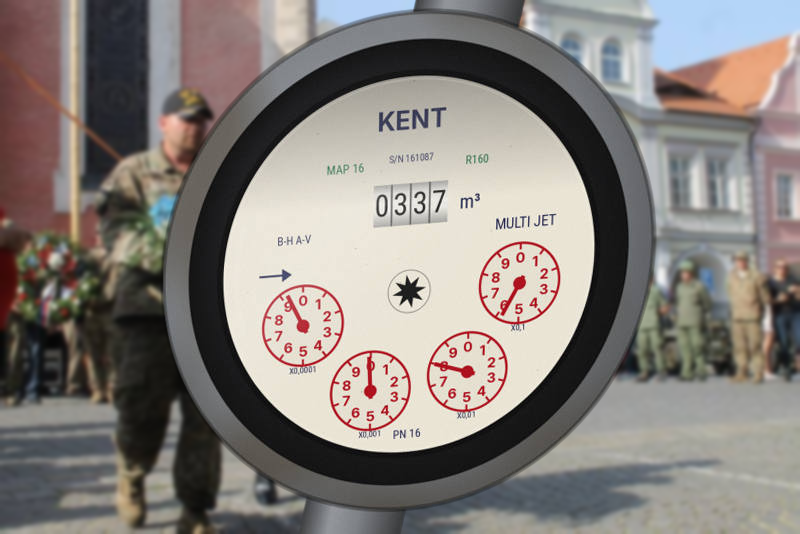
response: 337.5799; m³
